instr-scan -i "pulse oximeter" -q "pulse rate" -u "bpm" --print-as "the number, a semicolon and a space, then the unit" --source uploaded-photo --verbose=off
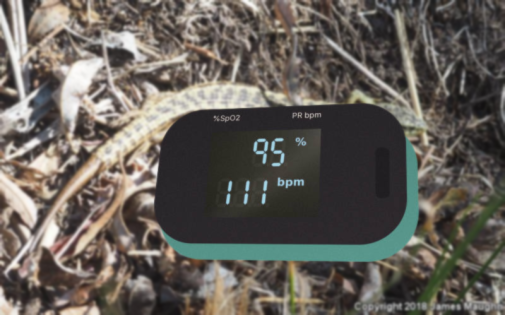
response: 111; bpm
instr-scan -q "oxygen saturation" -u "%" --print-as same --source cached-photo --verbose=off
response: 95; %
